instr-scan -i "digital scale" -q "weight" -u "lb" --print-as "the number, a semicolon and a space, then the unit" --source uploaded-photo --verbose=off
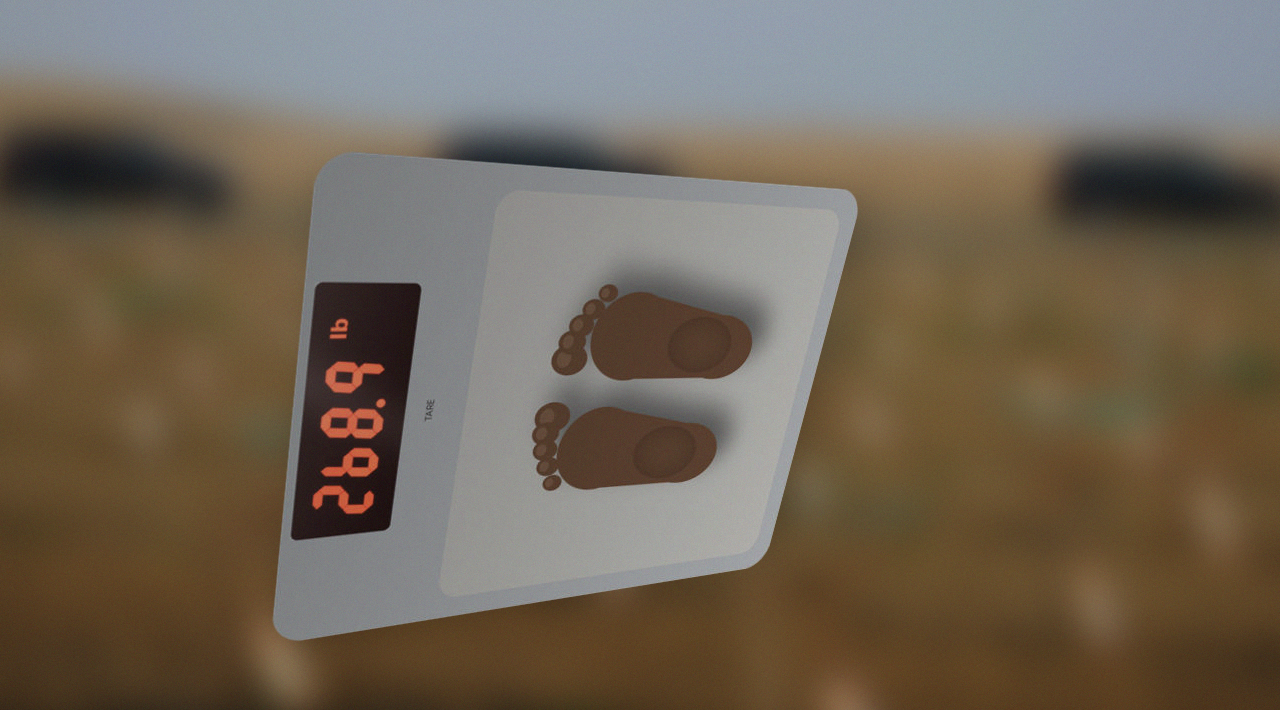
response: 268.9; lb
